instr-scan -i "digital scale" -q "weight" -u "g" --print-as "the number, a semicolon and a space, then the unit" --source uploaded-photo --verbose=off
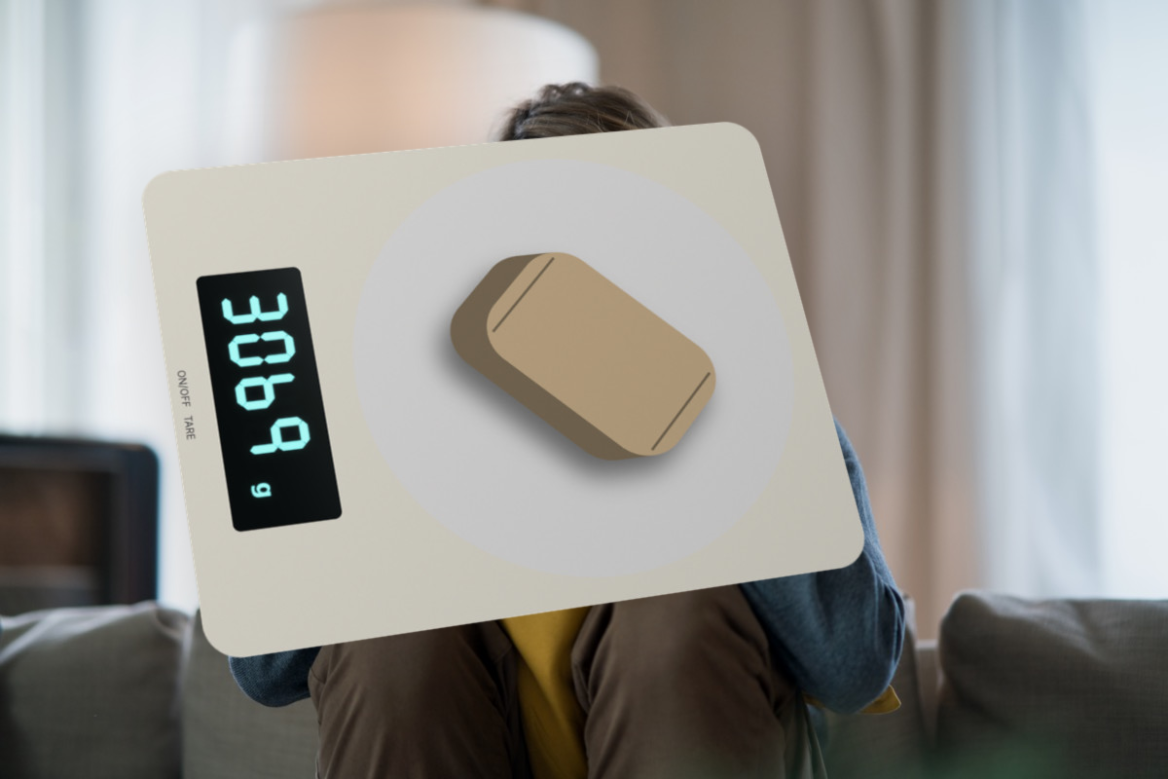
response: 3069; g
